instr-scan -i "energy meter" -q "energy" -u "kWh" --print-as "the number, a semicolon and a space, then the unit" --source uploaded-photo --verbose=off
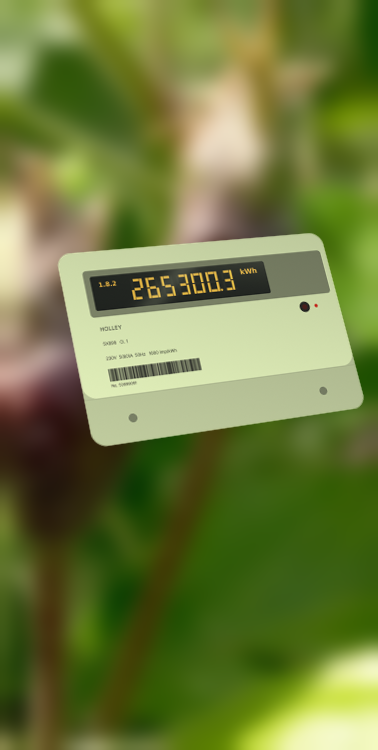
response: 265300.3; kWh
